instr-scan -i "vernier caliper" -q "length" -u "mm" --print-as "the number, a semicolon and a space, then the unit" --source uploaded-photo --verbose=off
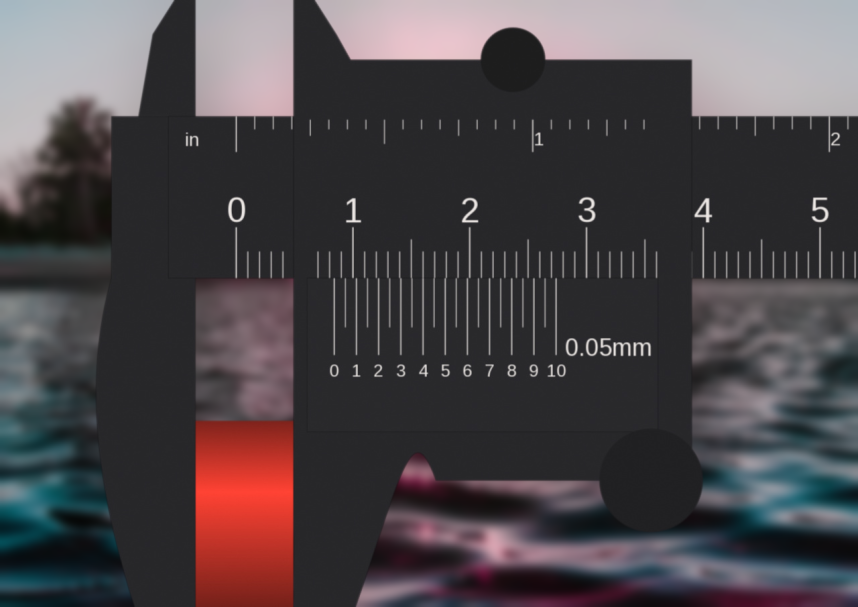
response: 8.4; mm
